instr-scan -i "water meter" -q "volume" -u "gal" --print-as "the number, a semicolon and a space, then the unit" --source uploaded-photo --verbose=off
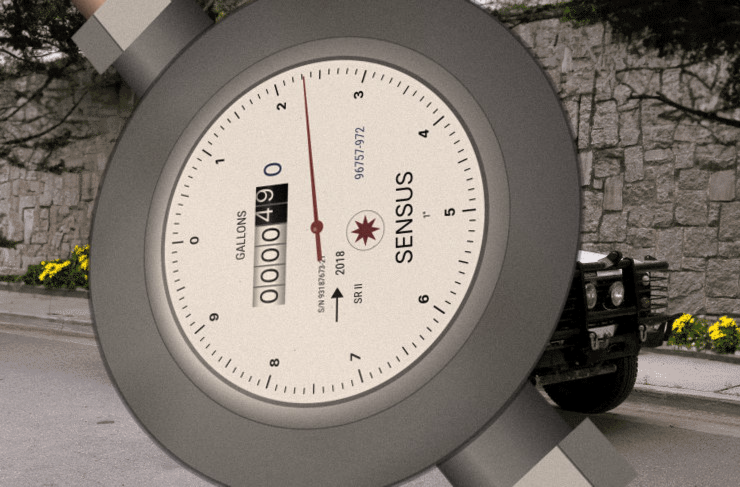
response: 492.3; gal
